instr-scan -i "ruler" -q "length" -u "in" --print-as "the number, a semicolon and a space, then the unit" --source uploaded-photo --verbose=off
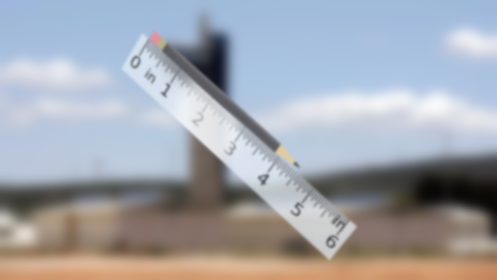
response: 4.5; in
